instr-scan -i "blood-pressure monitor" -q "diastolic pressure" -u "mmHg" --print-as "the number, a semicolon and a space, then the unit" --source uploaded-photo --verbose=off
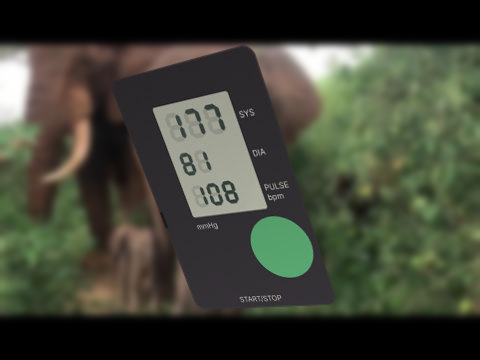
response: 81; mmHg
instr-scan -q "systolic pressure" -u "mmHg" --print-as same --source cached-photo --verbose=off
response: 177; mmHg
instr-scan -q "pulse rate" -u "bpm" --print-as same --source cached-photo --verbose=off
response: 108; bpm
